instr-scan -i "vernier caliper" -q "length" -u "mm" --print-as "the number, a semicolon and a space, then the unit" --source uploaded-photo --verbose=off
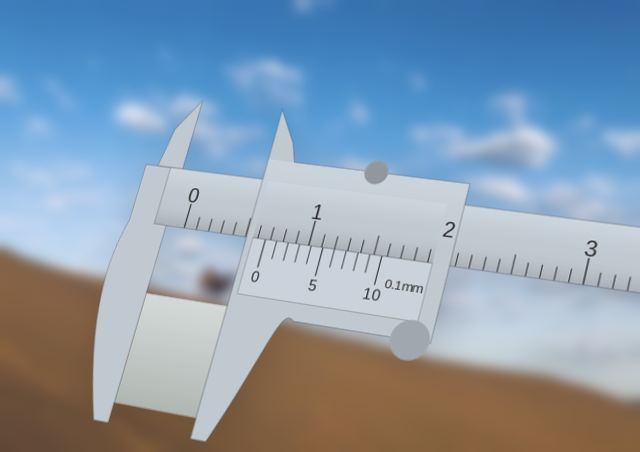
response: 6.6; mm
